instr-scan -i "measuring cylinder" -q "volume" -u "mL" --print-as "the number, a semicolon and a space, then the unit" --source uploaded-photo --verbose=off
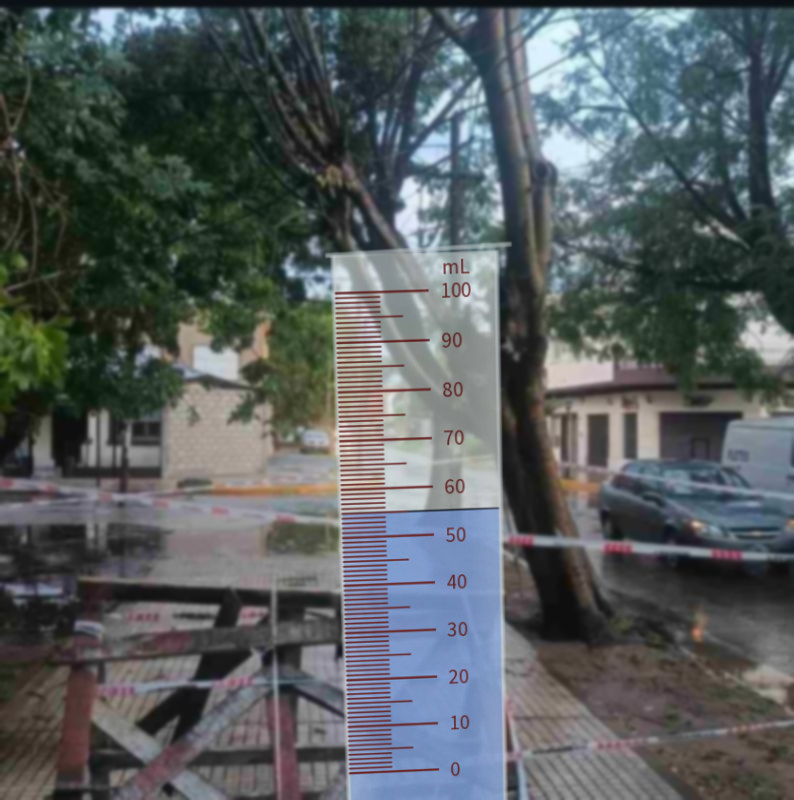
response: 55; mL
